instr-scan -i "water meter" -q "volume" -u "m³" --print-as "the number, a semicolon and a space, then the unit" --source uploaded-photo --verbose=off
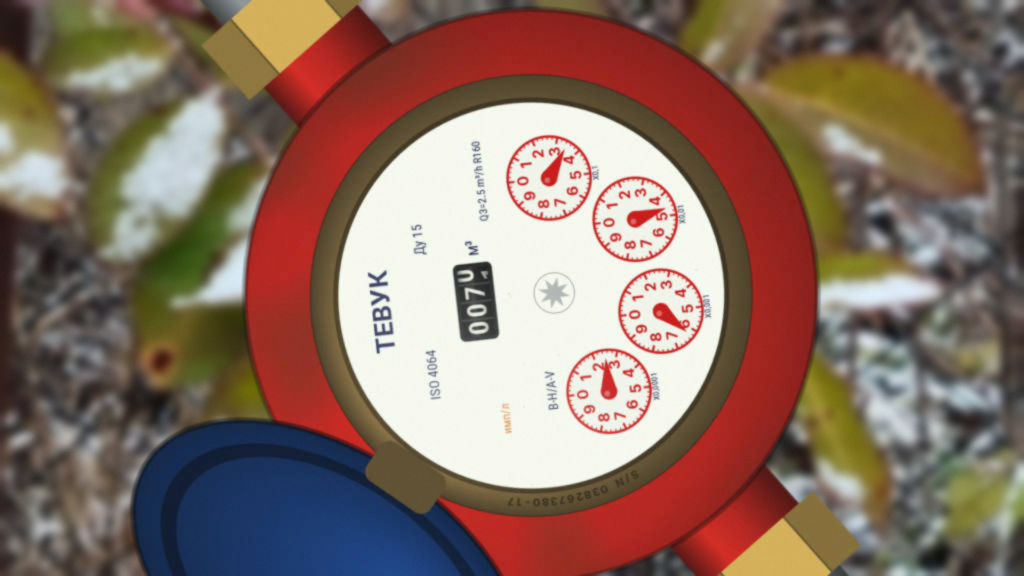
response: 70.3462; m³
